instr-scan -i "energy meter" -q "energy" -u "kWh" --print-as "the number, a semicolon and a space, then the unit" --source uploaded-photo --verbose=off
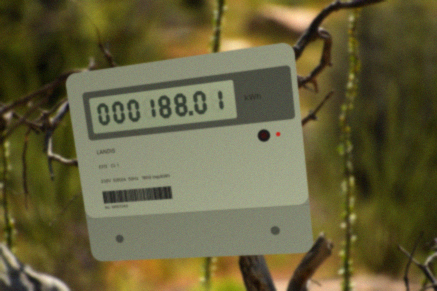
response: 188.01; kWh
